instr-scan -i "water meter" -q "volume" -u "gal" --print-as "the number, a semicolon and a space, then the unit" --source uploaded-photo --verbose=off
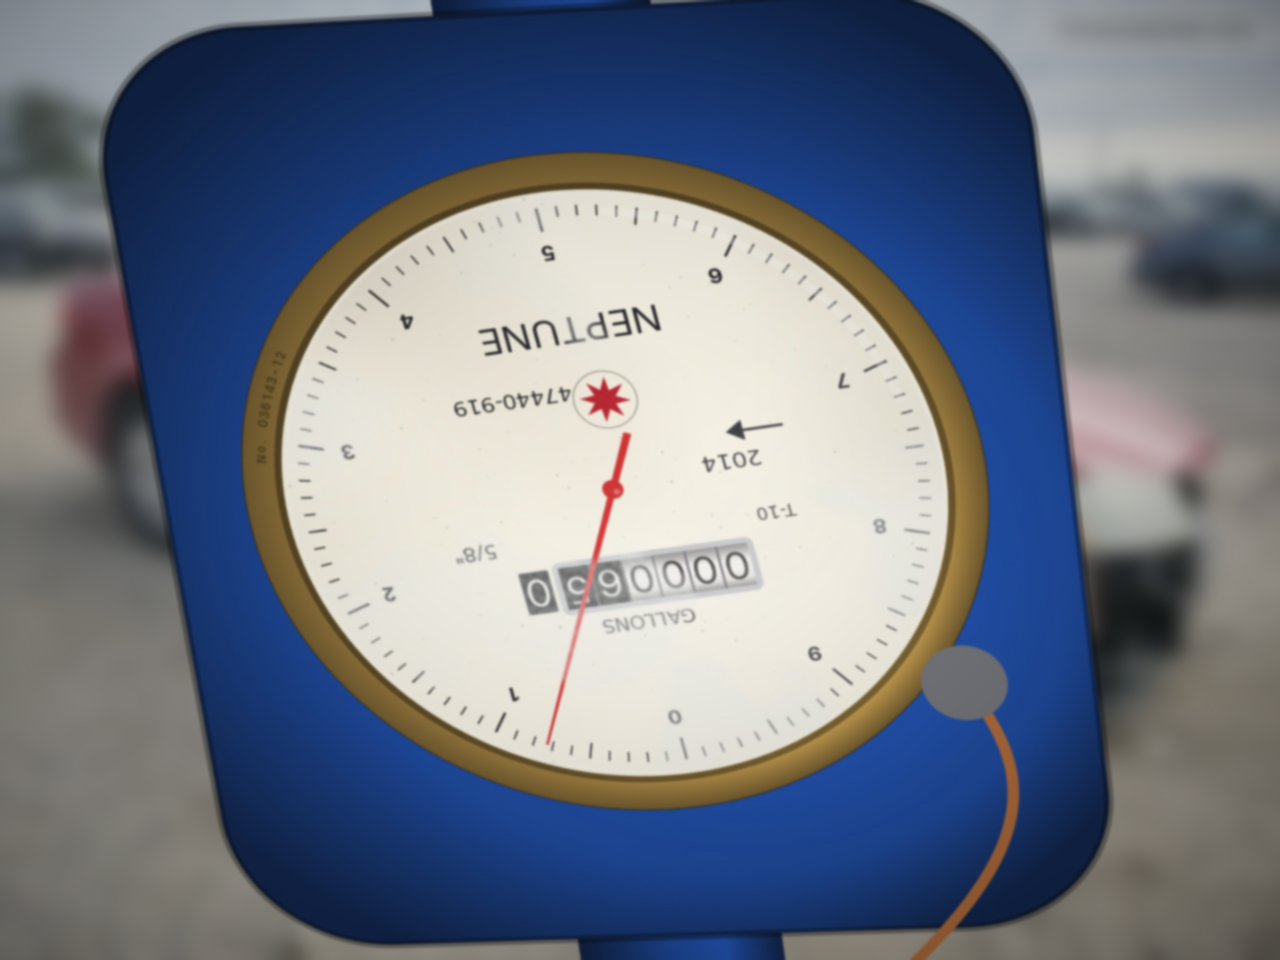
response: 650.7; gal
